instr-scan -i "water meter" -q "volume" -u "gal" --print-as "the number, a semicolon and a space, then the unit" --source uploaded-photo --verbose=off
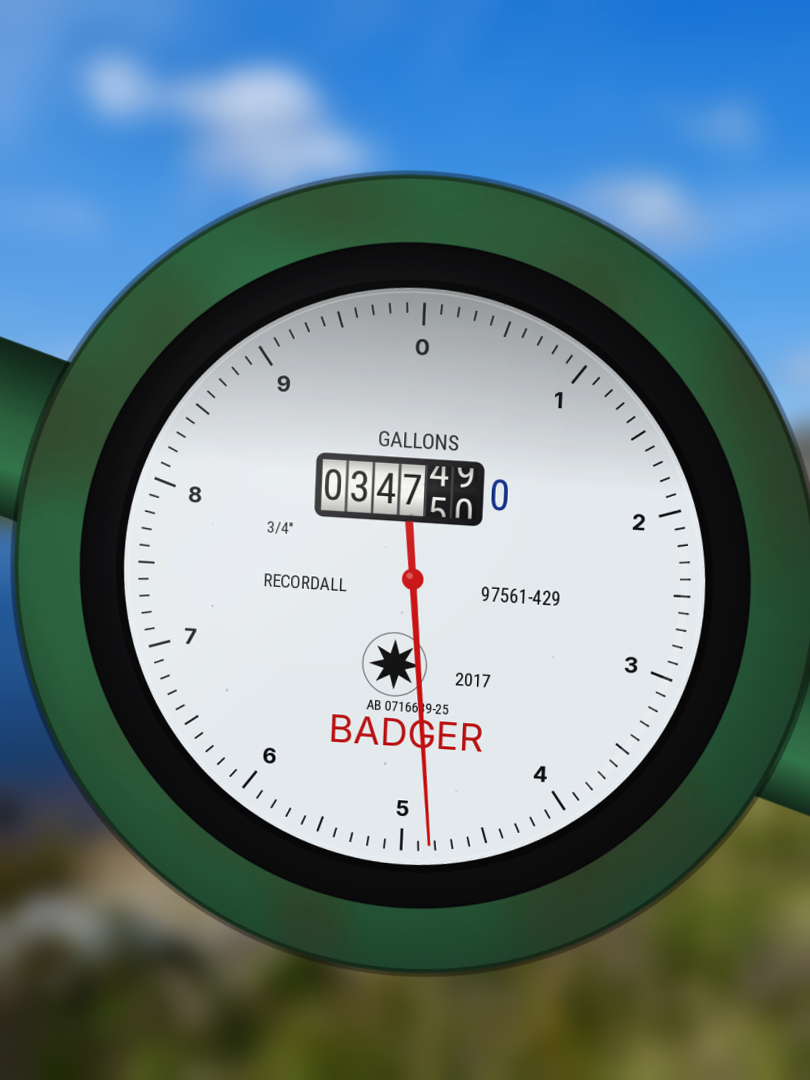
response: 347494.8; gal
